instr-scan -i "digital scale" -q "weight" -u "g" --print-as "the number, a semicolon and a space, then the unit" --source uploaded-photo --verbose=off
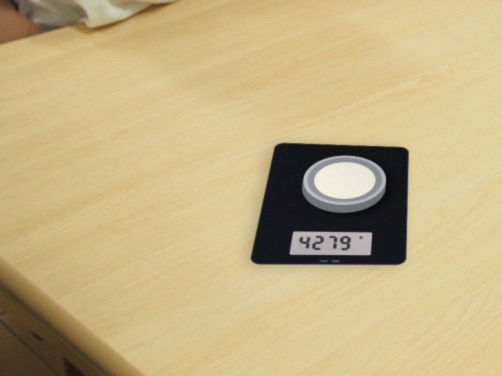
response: 4279; g
